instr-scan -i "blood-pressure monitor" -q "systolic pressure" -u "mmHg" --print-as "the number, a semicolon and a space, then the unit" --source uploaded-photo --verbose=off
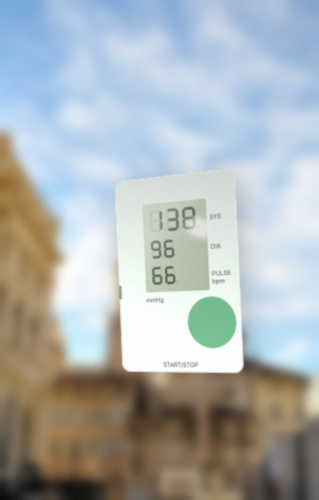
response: 138; mmHg
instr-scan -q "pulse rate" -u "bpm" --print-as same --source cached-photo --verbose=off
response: 66; bpm
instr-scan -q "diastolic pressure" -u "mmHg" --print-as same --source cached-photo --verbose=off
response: 96; mmHg
